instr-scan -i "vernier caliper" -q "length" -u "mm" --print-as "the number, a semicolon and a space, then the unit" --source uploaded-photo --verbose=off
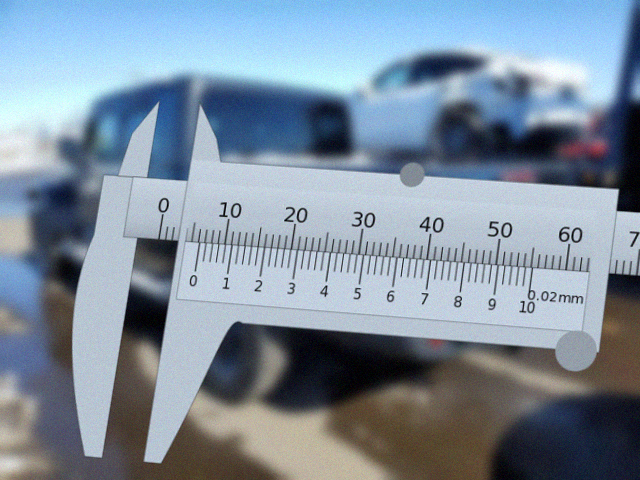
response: 6.2; mm
